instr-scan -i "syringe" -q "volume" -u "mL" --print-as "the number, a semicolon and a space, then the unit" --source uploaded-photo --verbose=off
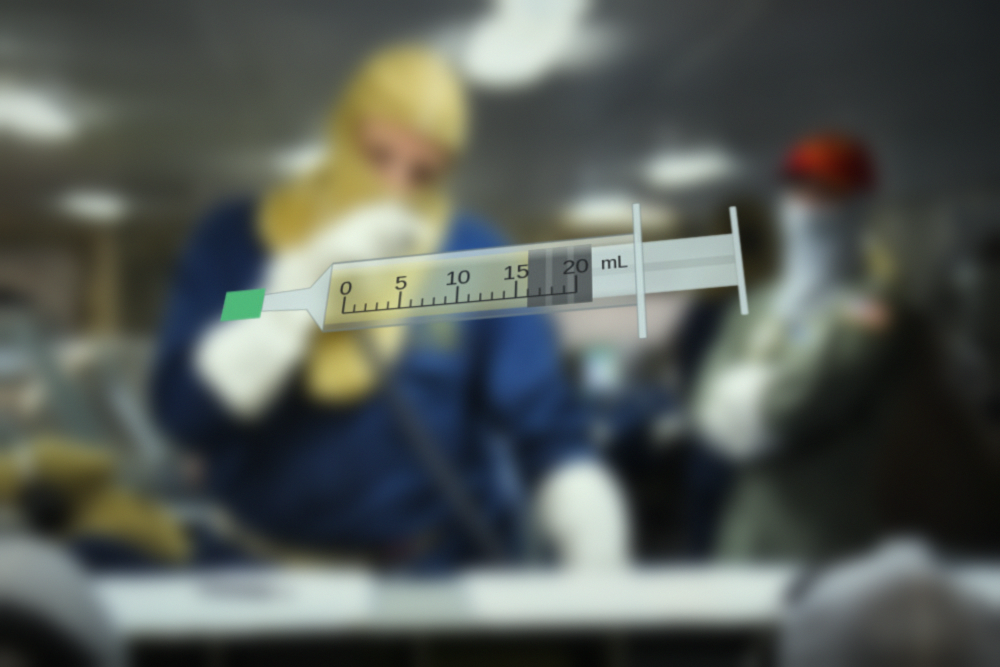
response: 16; mL
